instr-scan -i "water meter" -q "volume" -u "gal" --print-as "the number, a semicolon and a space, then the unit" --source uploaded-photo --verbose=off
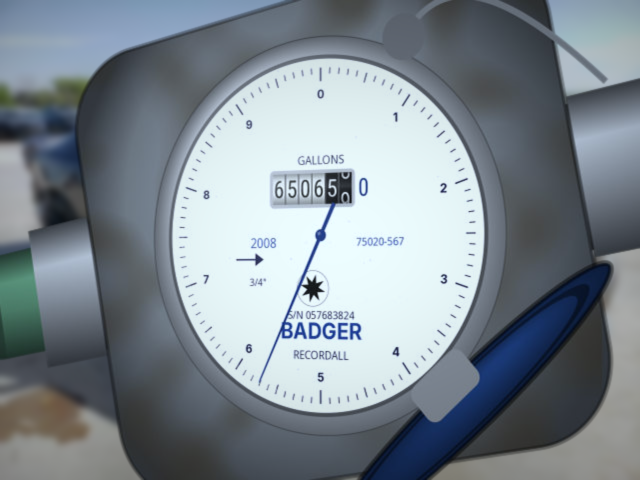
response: 6506585.7; gal
